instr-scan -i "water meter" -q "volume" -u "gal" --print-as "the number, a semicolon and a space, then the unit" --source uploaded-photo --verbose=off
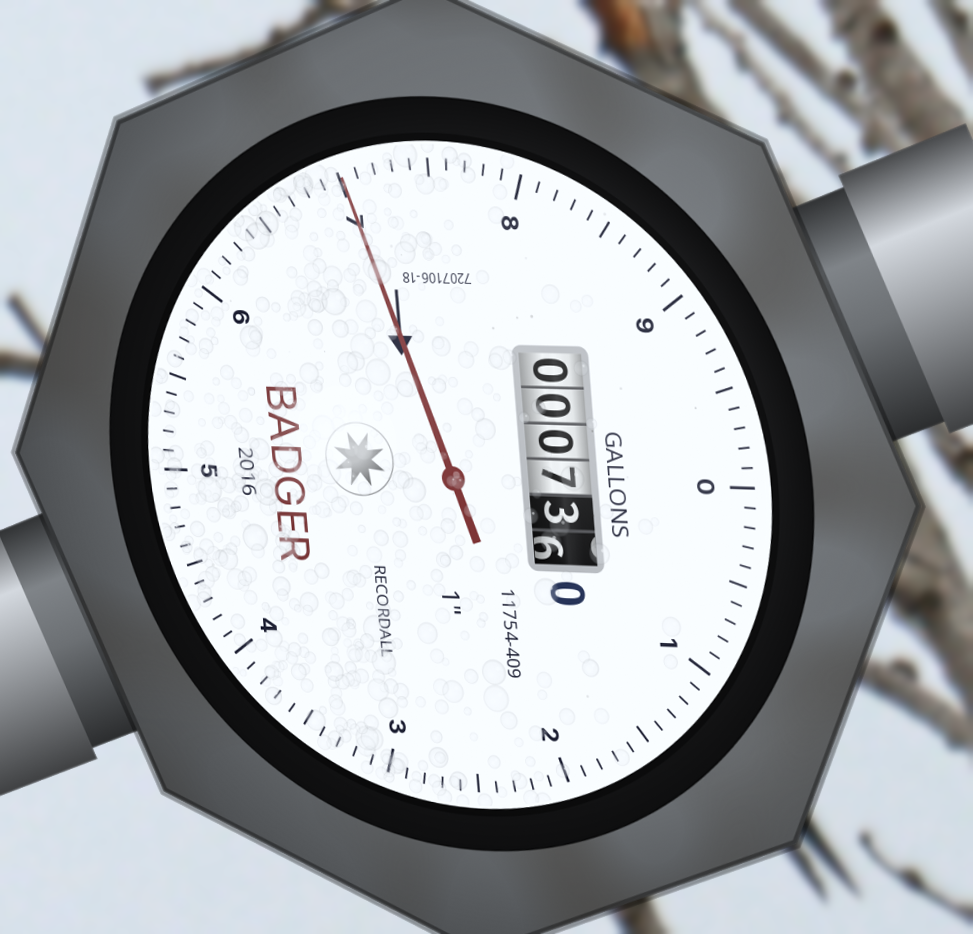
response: 7357.0; gal
